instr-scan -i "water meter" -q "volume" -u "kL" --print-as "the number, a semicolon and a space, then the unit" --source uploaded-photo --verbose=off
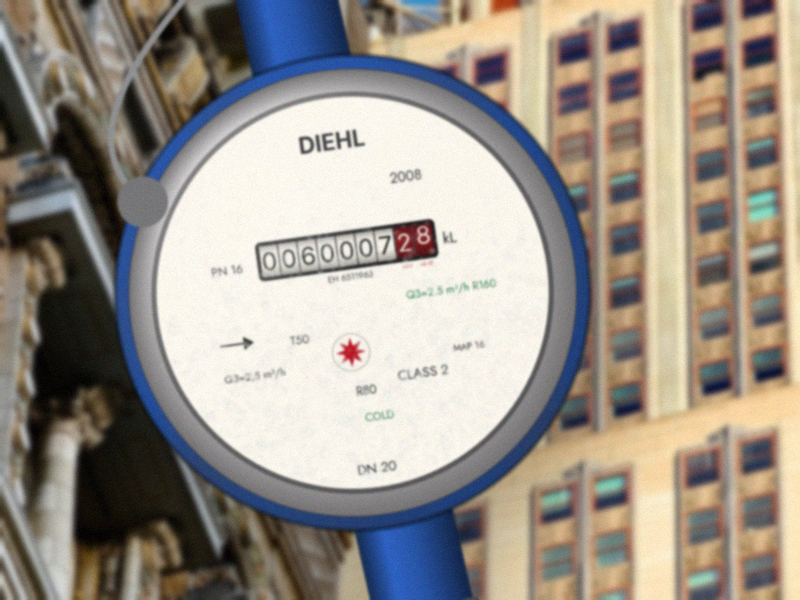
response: 60007.28; kL
